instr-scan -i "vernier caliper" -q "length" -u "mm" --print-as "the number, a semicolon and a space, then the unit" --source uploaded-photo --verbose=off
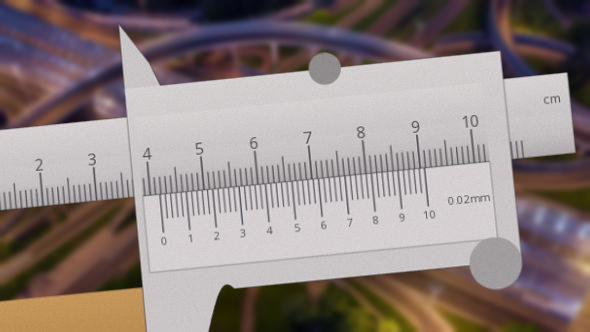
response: 41.8; mm
